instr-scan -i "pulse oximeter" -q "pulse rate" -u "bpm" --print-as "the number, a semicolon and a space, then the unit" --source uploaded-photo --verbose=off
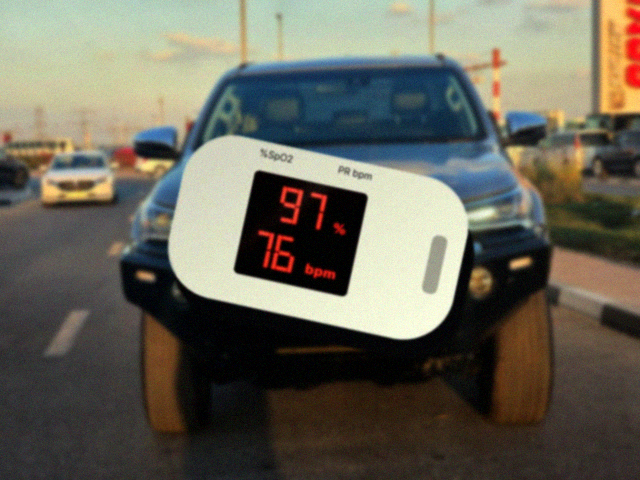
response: 76; bpm
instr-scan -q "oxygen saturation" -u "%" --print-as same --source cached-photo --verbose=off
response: 97; %
